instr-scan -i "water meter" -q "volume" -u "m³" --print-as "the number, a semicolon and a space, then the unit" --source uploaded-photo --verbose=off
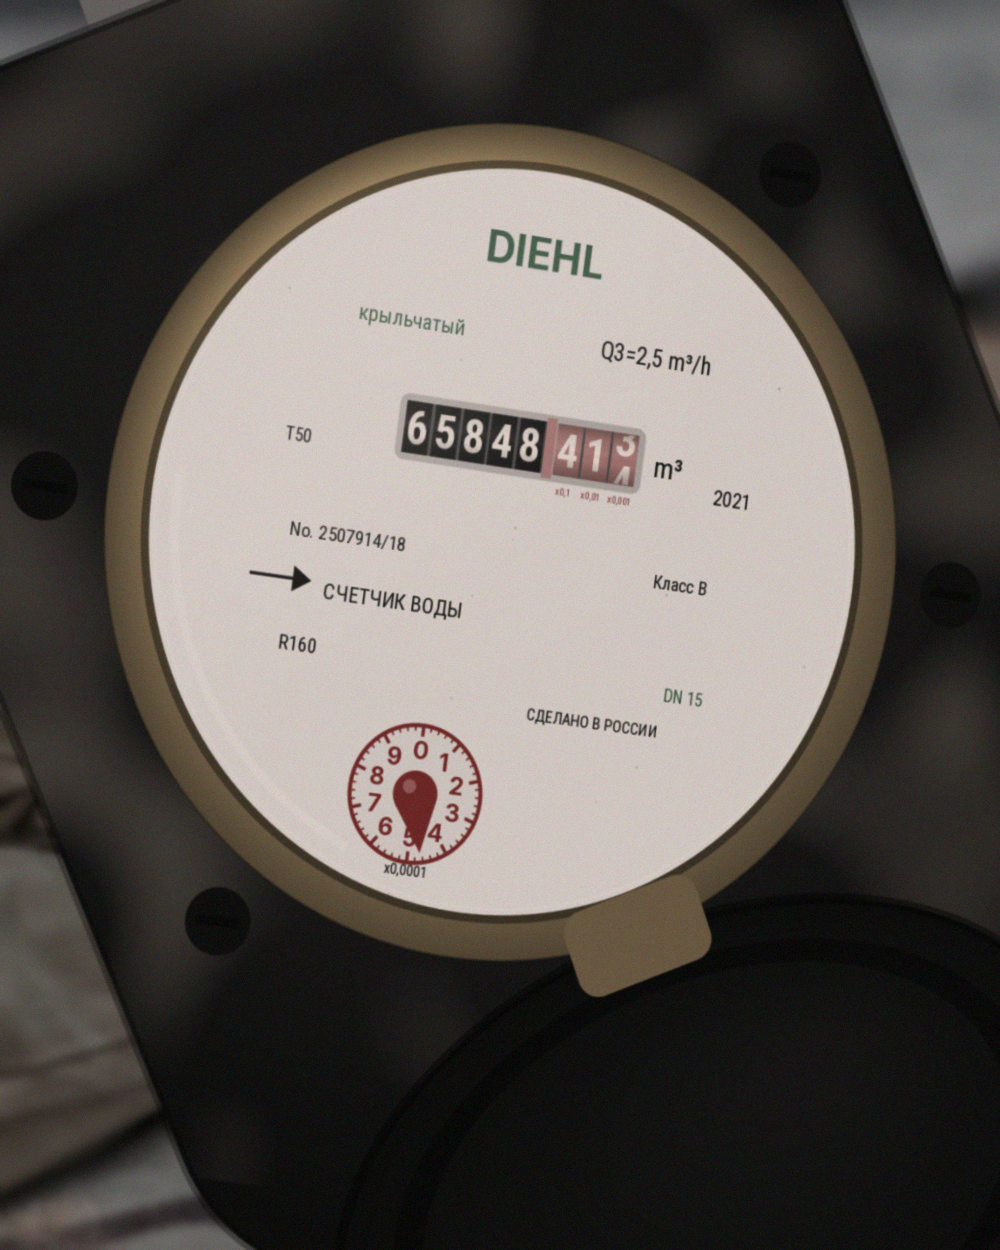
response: 65848.4134; m³
